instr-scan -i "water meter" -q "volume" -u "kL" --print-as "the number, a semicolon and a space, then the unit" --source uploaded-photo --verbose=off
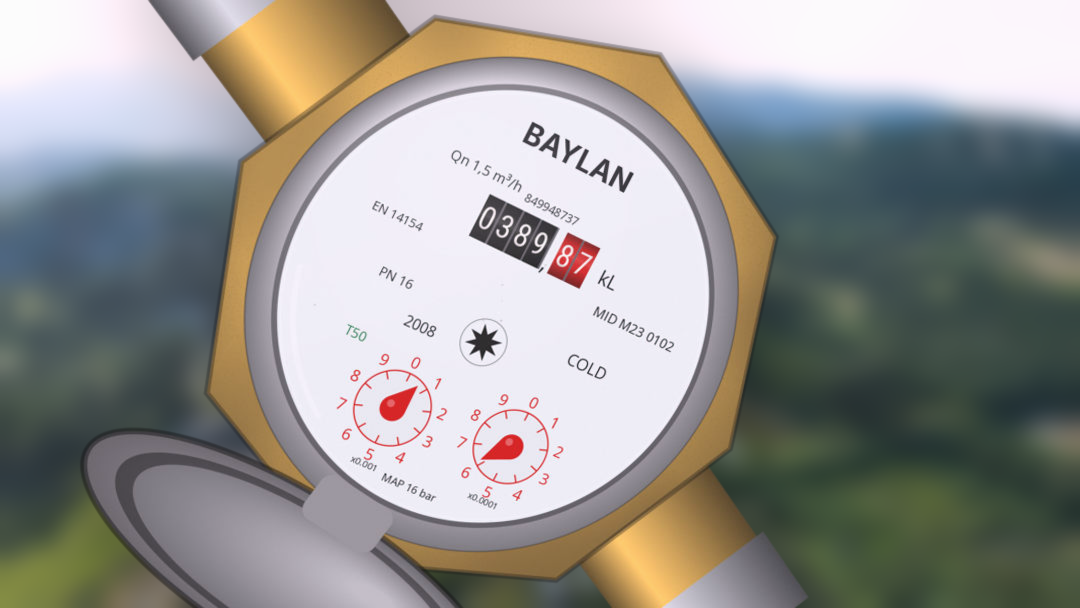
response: 389.8706; kL
